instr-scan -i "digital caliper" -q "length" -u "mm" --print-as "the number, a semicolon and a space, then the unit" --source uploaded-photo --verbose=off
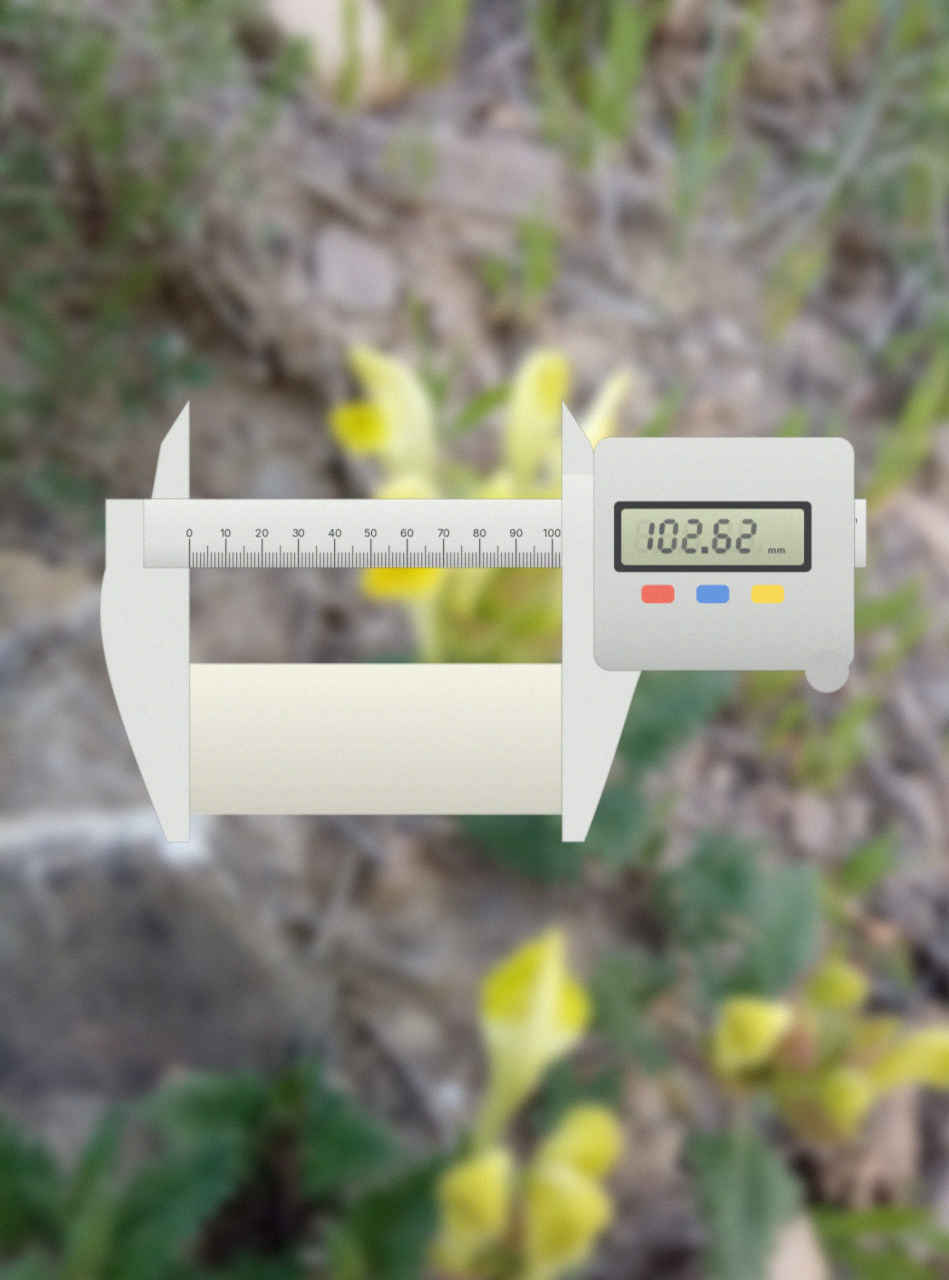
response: 102.62; mm
